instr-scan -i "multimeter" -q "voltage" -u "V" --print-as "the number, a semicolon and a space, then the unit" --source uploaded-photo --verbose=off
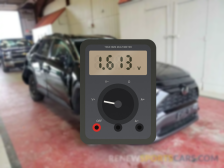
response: 1.613; V
